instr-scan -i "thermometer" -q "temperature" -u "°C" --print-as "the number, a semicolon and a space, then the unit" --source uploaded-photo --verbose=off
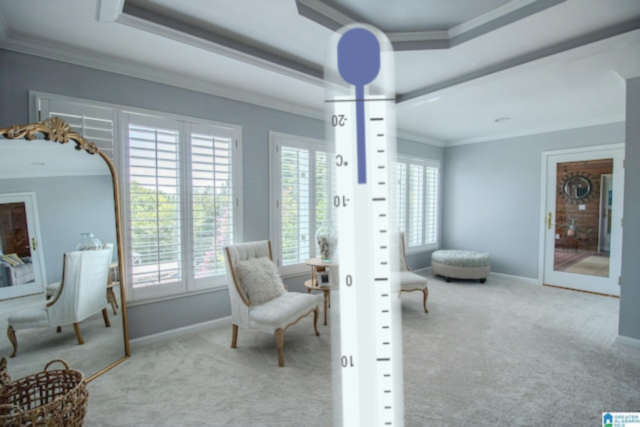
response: -12; °C
